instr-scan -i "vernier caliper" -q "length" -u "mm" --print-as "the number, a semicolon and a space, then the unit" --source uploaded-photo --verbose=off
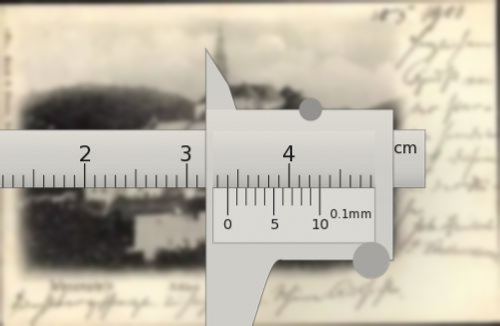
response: 34.0; mm
